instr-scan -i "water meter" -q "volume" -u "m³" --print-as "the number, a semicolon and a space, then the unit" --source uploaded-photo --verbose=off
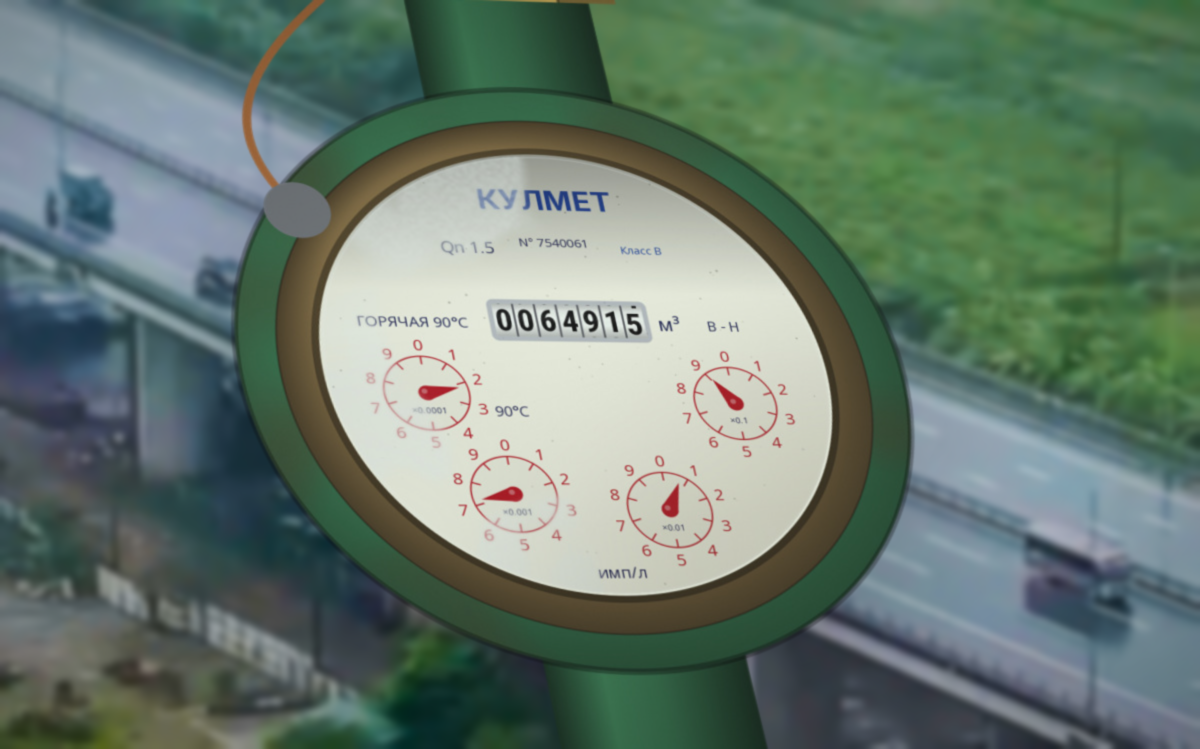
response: 64914.9072; m³
